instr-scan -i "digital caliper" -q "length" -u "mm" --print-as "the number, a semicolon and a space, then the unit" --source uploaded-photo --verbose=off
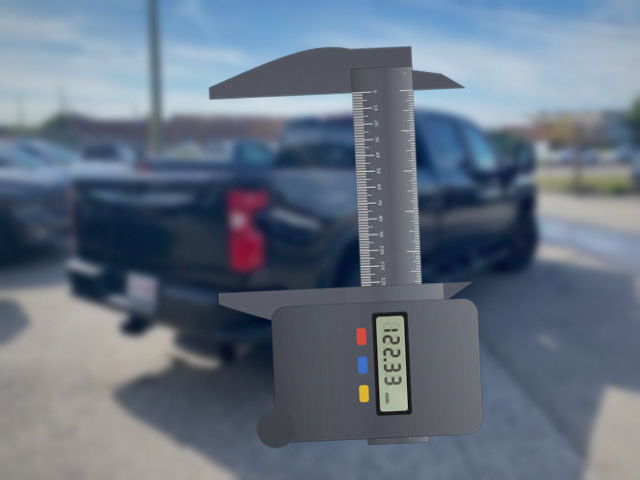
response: 122.33; mm
